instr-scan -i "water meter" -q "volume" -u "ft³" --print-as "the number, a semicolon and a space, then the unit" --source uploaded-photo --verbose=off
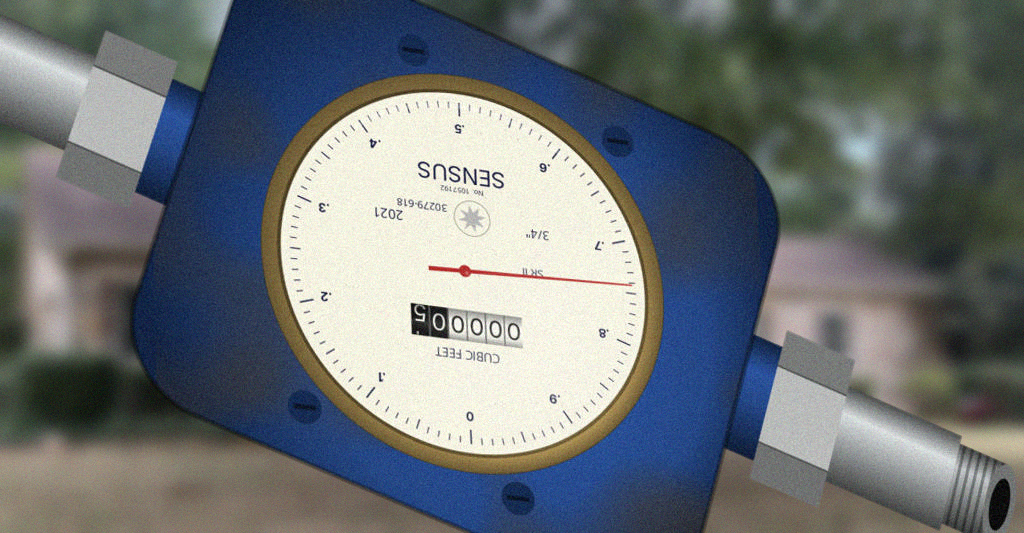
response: 4.74; ft³
